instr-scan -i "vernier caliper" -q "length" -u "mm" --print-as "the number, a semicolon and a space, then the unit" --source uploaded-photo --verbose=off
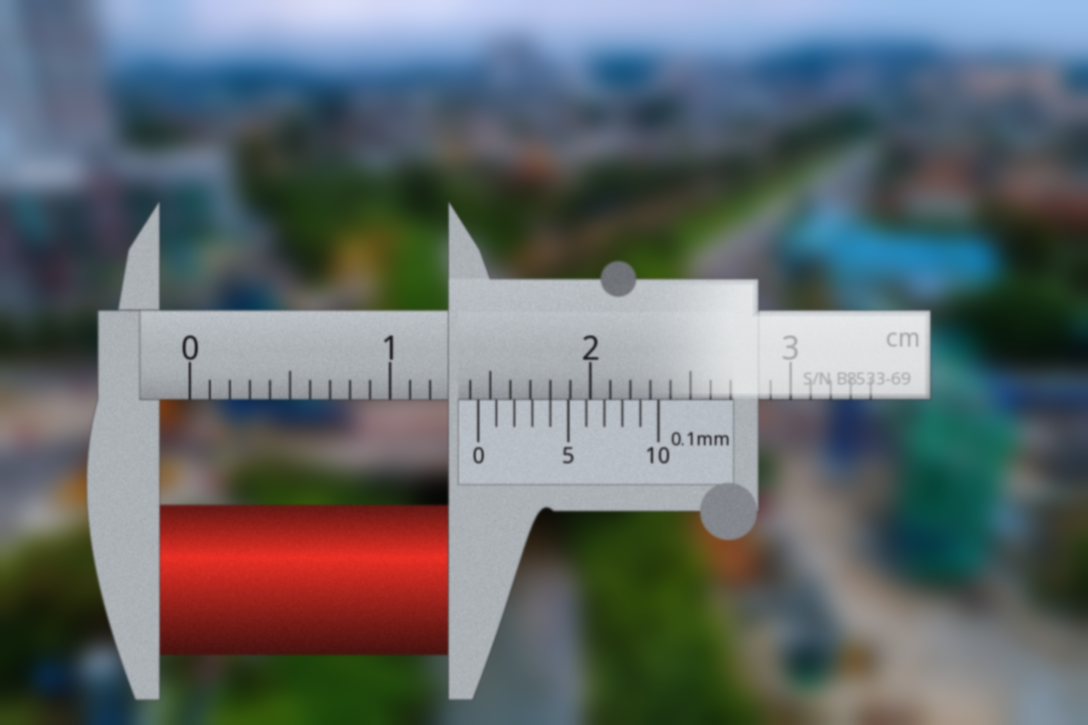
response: 14.4; mm
